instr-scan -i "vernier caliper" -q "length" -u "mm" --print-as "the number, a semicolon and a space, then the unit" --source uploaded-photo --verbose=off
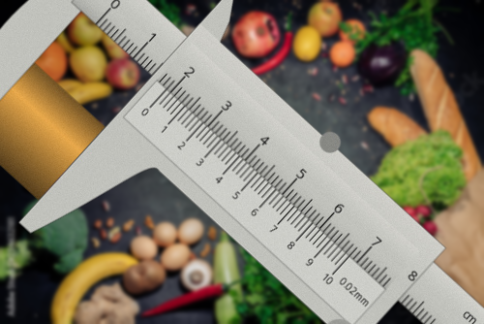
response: 19.0; mm
